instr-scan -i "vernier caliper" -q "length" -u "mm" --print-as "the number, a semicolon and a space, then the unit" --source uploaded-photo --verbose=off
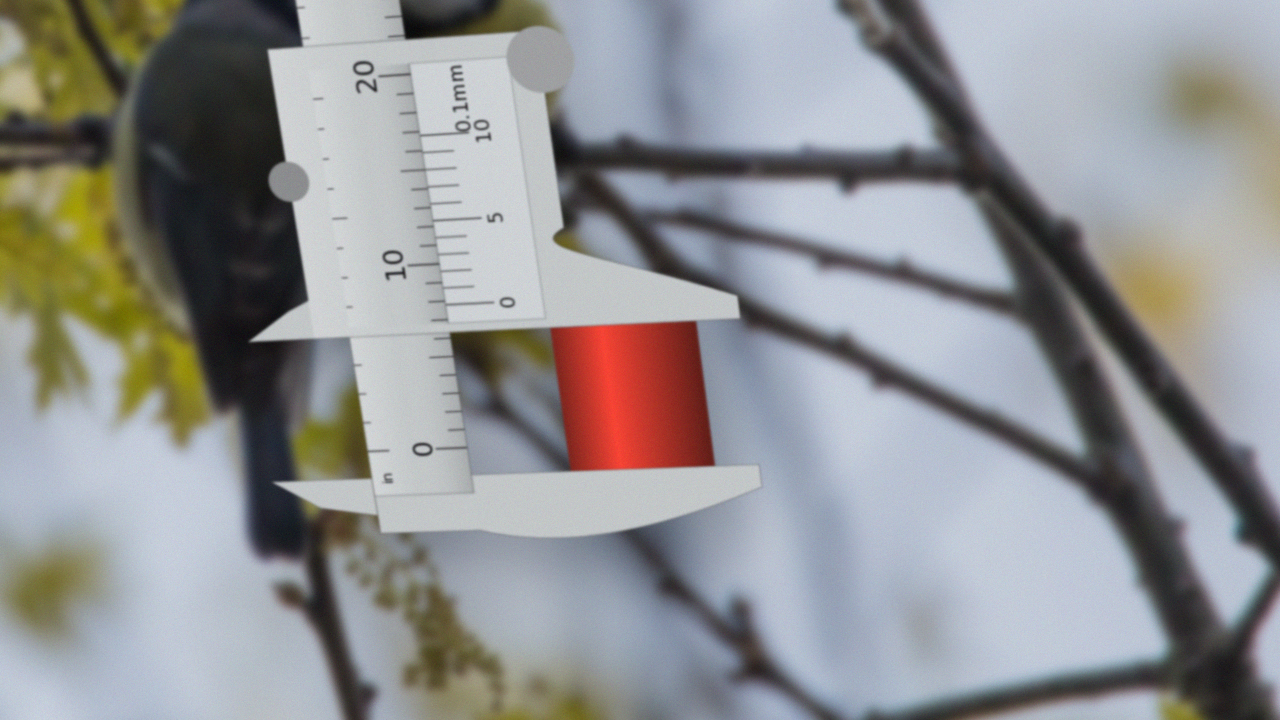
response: 7.8; mm
